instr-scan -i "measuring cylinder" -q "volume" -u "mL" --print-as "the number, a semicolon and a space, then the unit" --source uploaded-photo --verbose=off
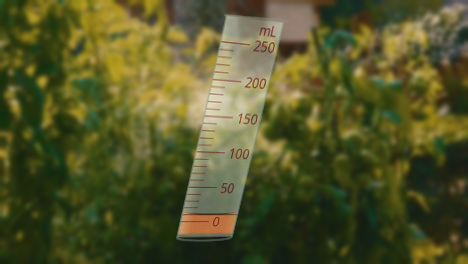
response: 10; mL
